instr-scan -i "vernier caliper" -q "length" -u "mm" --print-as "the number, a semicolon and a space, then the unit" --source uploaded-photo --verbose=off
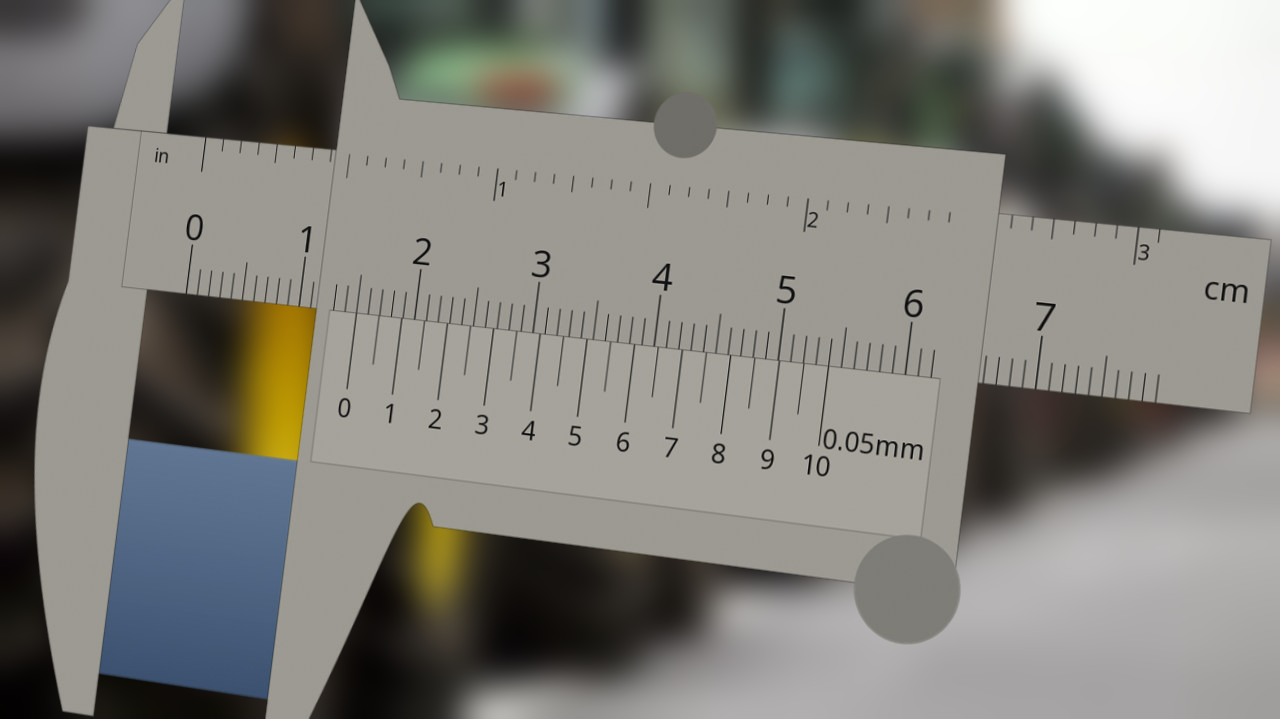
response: 15.0; mm
